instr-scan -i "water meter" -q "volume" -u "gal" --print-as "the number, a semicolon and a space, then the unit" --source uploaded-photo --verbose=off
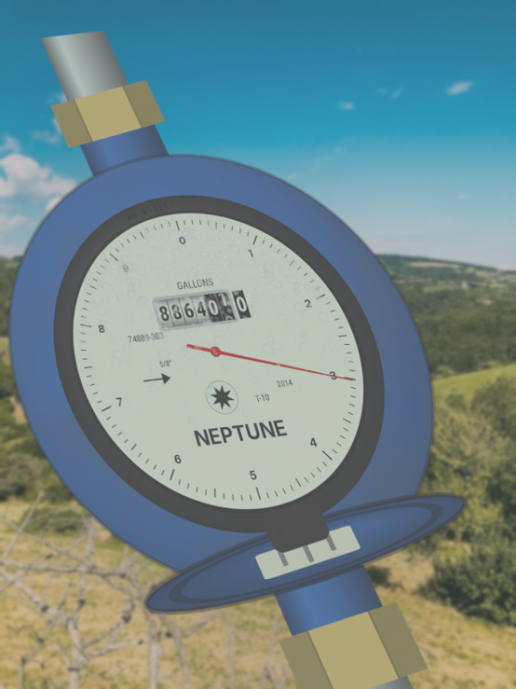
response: 8864013.0; gal
